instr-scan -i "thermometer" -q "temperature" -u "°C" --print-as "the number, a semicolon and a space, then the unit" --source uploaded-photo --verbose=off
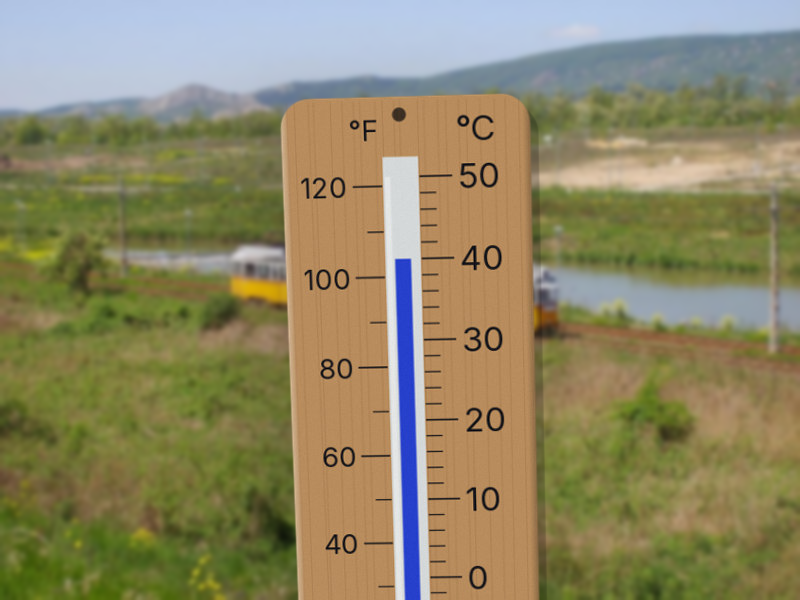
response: 40; °C
